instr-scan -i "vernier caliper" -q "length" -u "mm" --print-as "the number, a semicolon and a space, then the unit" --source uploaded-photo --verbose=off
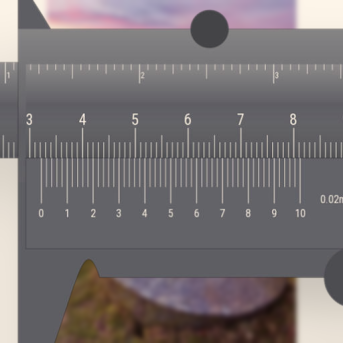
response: 32.2; mm
